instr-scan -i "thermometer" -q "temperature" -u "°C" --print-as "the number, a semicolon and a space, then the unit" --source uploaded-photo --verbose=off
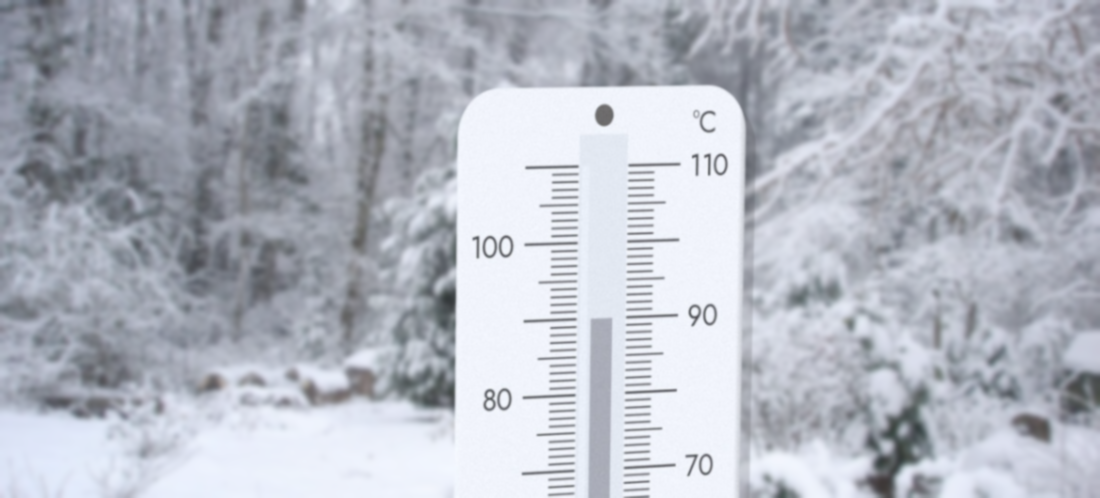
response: 90; °C
